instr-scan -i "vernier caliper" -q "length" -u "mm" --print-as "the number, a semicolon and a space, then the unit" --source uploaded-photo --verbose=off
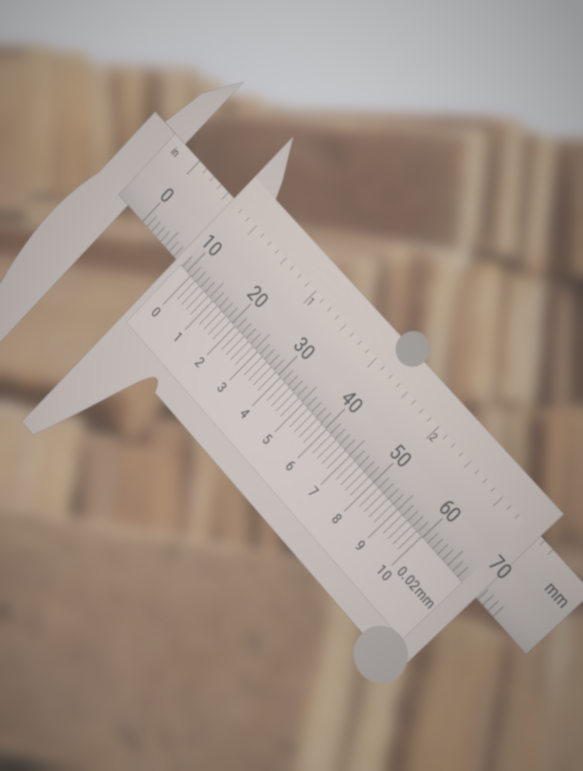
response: 10.8; mm
